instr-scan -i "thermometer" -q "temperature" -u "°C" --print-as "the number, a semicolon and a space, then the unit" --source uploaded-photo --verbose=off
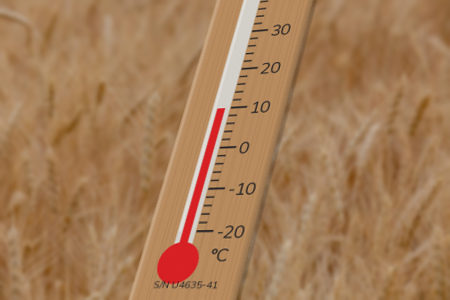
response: 10; °C
